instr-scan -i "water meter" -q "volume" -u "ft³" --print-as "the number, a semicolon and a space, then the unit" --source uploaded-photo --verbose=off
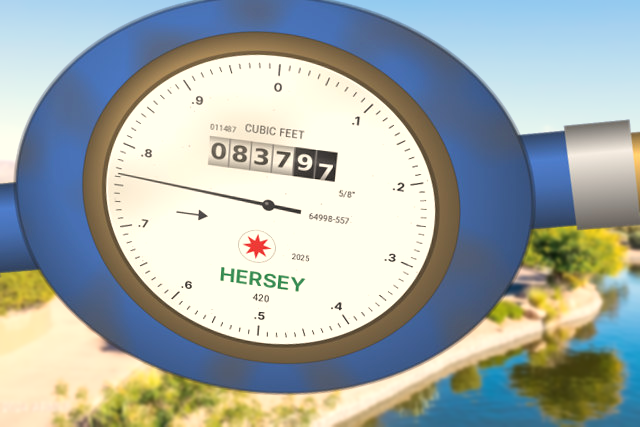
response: 83796.76; ft³
